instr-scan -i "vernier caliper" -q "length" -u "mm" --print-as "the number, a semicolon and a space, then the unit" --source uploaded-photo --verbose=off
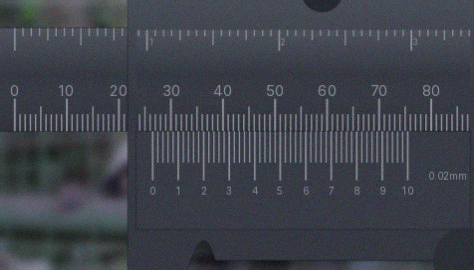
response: 26.5; mm
